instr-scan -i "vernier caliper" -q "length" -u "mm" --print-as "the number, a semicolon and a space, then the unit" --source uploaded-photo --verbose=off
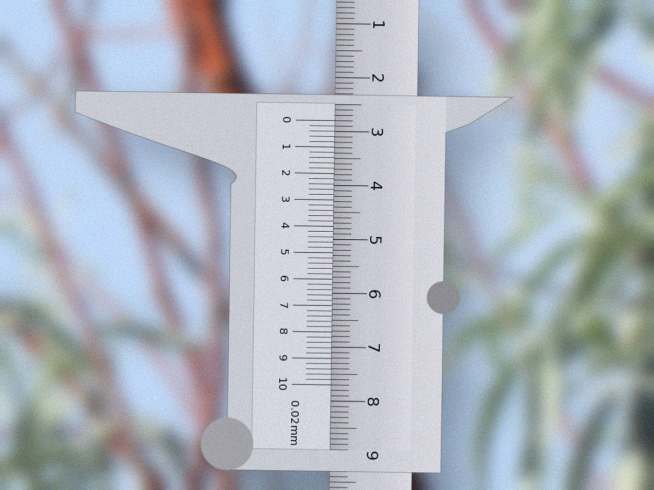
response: 28.0; mm
